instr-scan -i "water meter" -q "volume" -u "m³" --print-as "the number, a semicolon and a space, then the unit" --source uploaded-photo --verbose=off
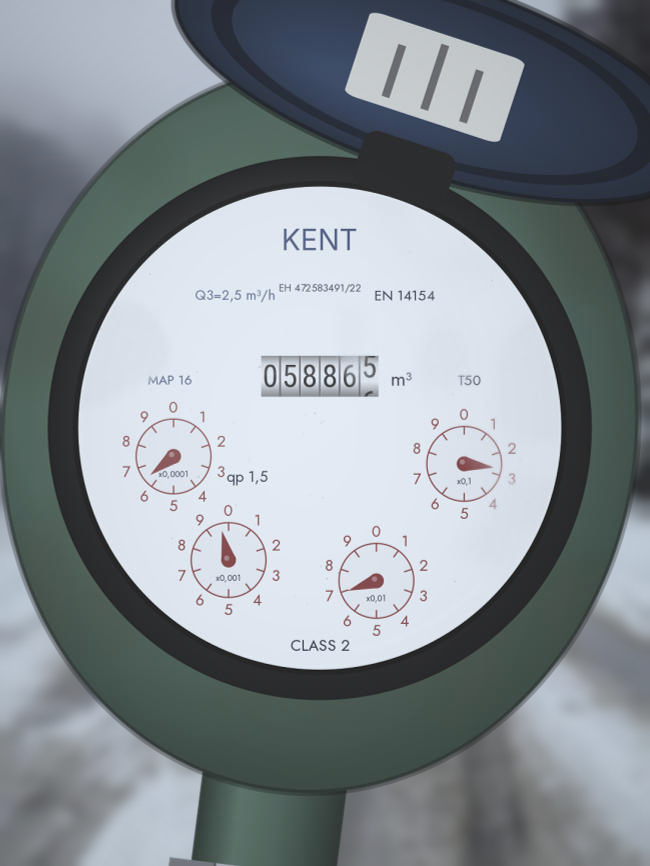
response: 58865.2696; m³
